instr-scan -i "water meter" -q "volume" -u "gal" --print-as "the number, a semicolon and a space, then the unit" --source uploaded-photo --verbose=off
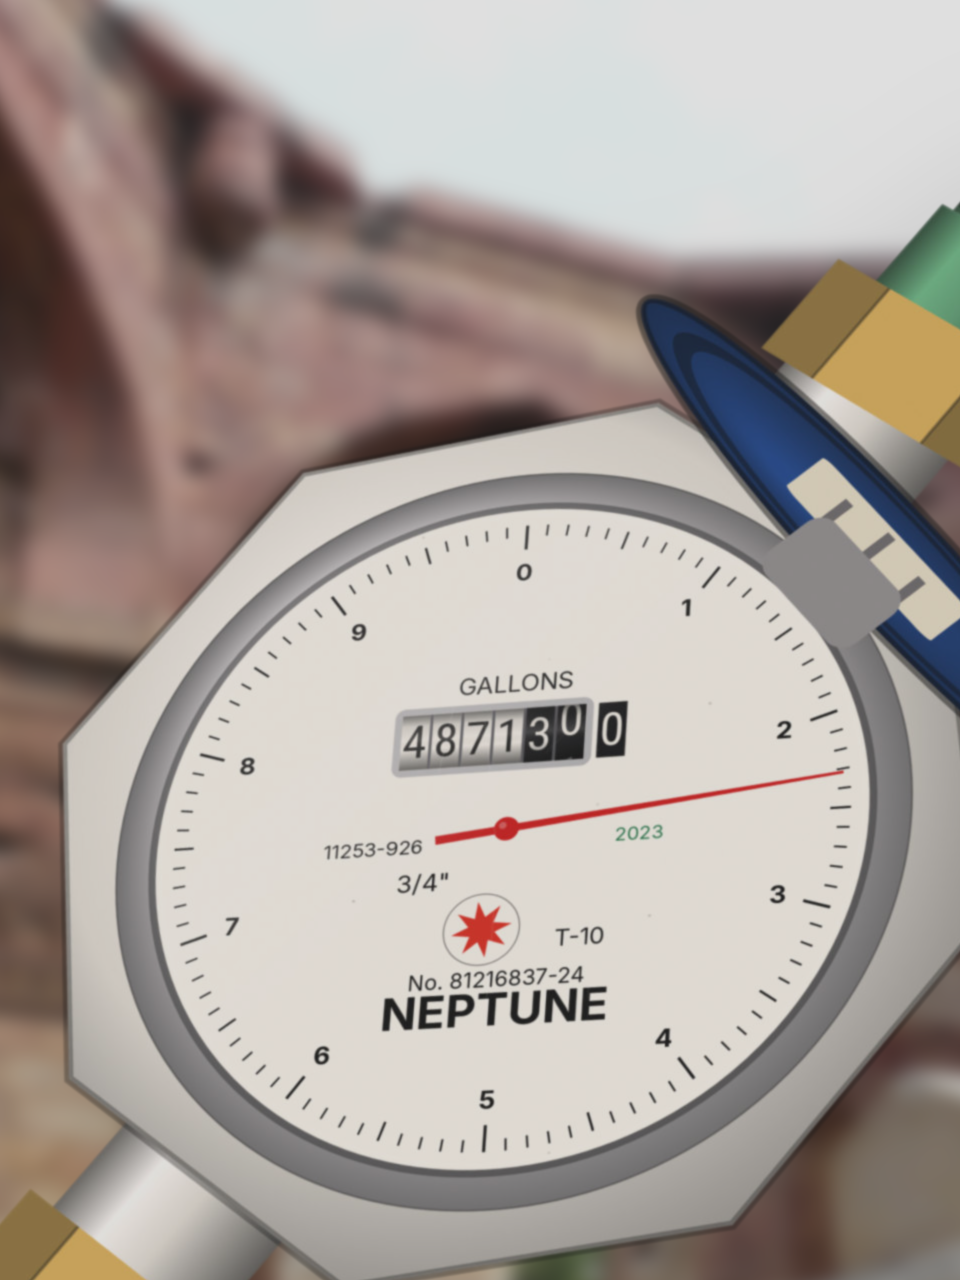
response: 4871302.3; gal
